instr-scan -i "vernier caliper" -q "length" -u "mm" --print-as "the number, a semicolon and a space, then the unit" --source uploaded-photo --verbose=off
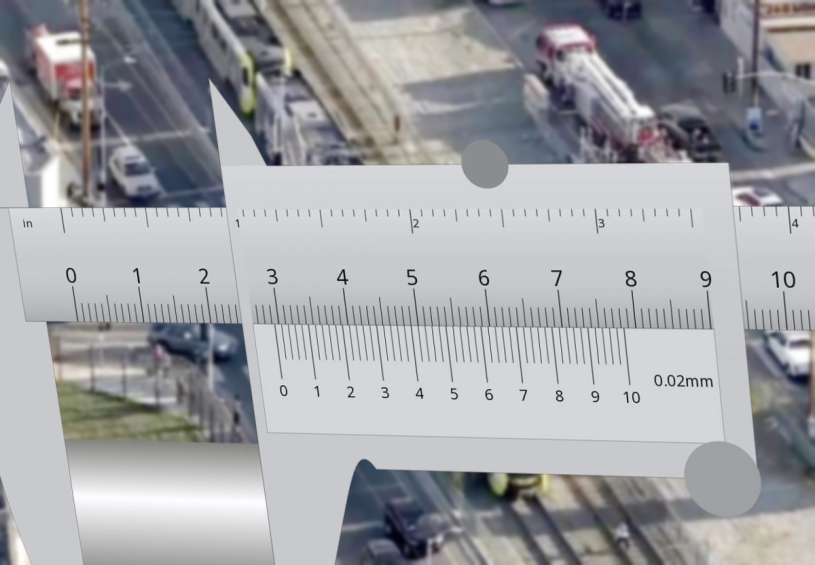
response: 29.4; mm
